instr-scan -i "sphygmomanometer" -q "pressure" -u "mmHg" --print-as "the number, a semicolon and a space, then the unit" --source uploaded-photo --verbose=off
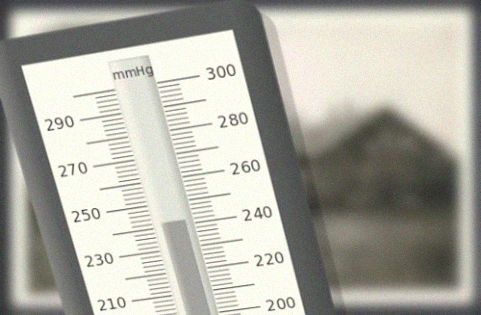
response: 242; mmHg
